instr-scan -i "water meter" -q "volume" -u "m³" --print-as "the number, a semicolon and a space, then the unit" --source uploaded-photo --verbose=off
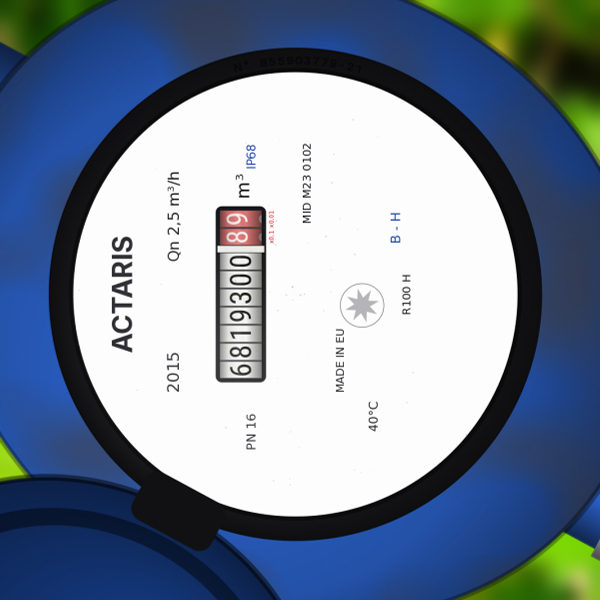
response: 6819300.89; m³
